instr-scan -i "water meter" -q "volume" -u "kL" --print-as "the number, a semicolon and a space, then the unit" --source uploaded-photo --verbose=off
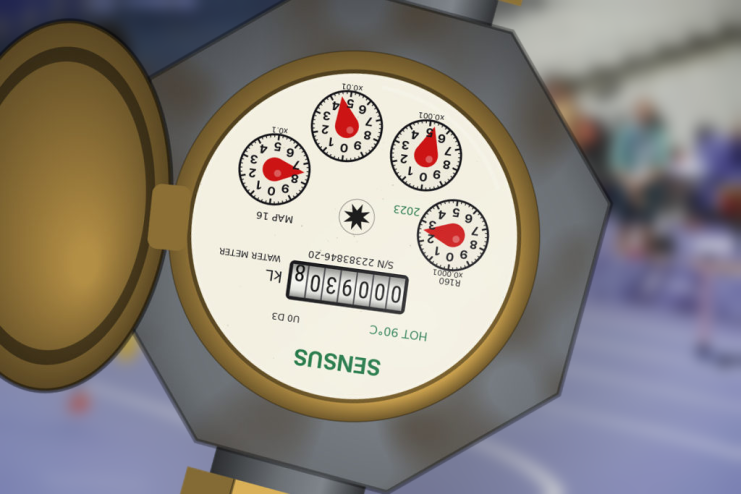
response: 9307.7452; kL
